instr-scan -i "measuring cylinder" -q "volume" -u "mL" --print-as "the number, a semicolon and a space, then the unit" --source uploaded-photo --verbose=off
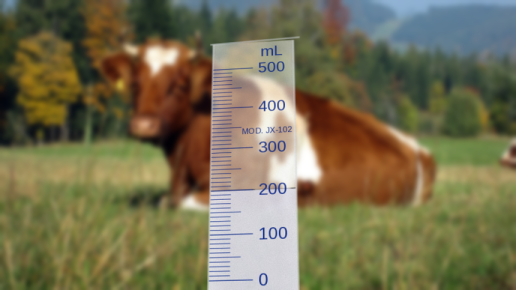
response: 200; mL
